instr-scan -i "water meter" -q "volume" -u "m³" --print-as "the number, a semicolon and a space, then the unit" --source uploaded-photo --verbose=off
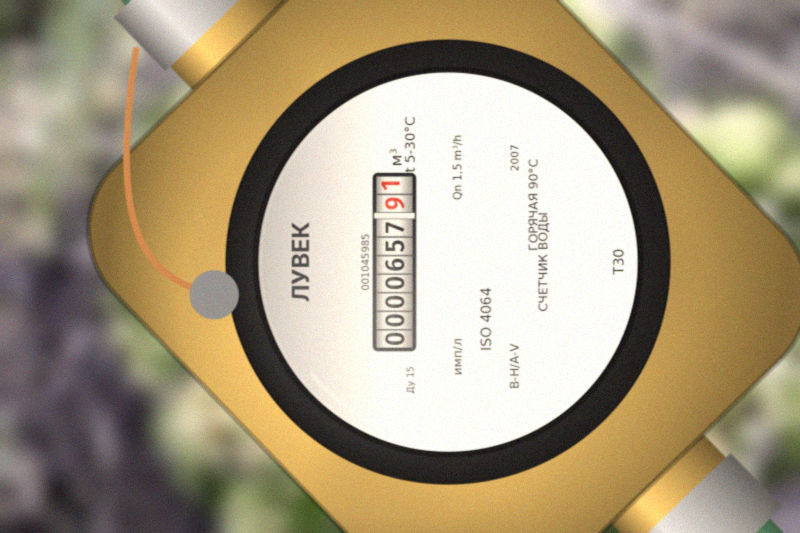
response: 657.91; m³
